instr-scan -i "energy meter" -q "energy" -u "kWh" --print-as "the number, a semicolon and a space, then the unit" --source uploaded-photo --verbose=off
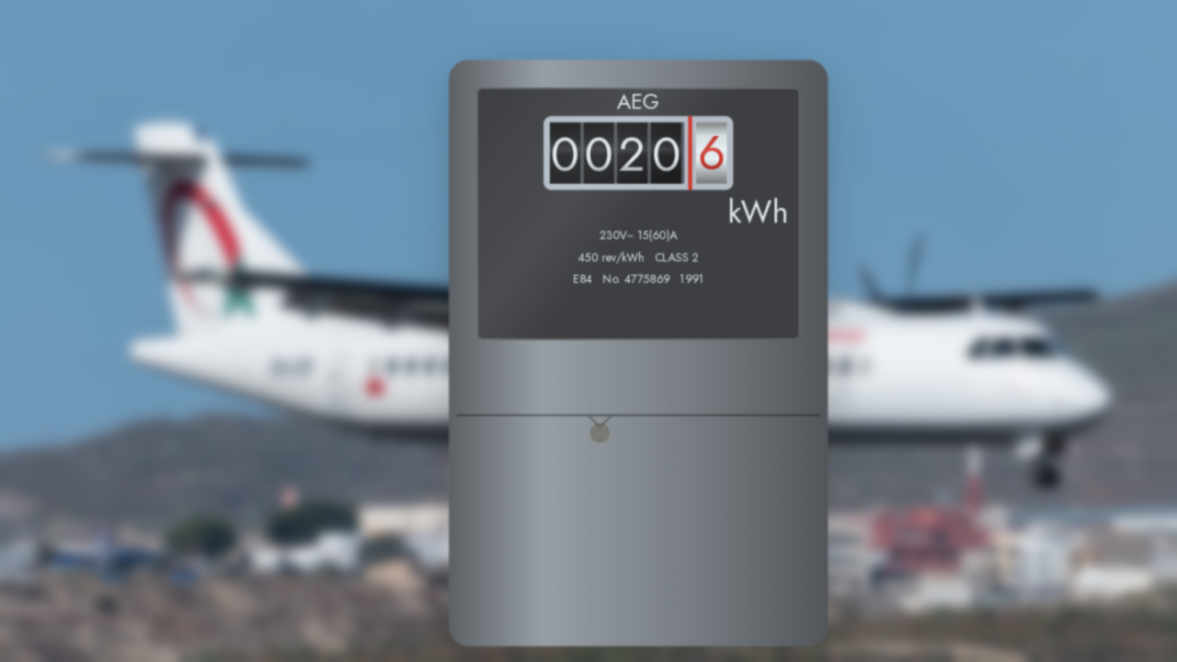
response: 20.6; kWh
